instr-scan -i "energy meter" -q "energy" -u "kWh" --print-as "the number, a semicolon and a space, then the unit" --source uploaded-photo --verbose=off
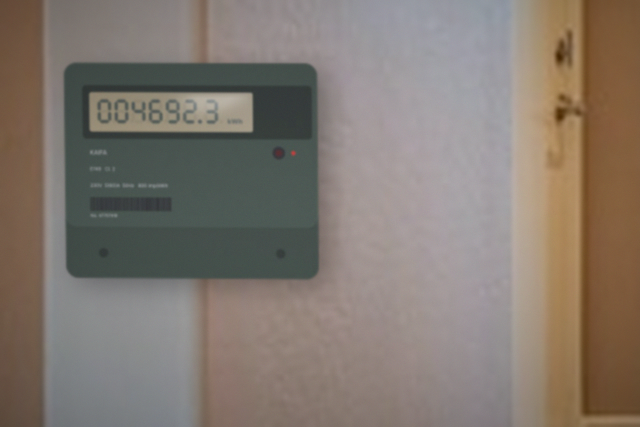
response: 4692.3; kWh
